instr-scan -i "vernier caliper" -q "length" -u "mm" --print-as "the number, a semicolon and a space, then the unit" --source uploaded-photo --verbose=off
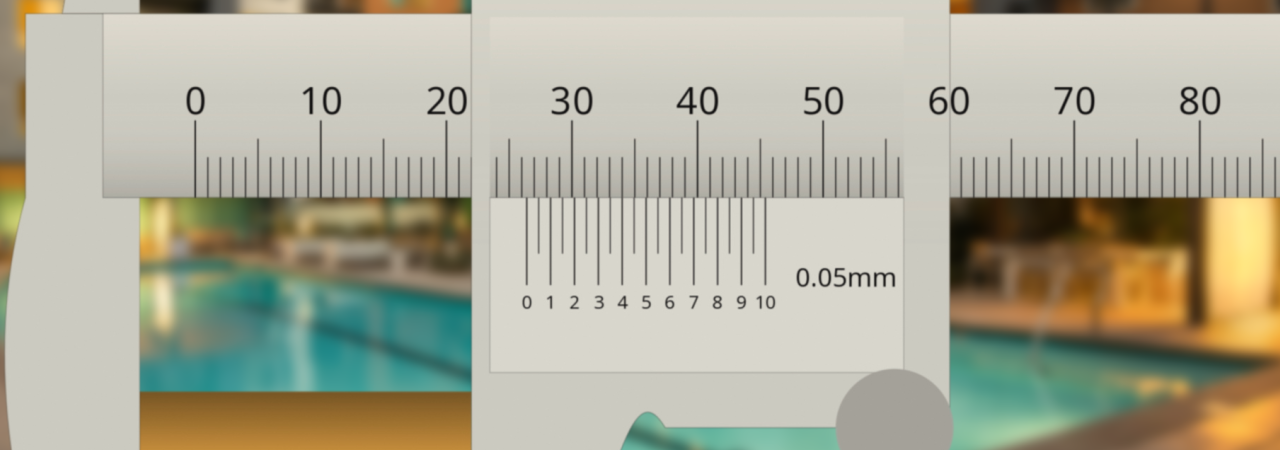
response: 26.4; mm
